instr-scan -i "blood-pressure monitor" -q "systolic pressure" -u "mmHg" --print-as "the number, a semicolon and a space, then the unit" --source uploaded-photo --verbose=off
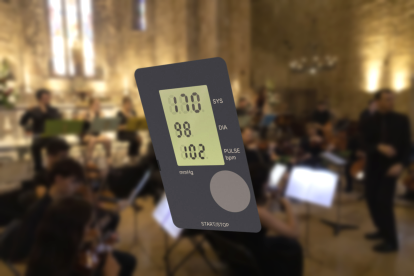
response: 170; mmHg
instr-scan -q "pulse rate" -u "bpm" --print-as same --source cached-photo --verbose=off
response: 102; bpm
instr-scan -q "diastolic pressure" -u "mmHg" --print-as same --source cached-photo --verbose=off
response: 98; mmHg
